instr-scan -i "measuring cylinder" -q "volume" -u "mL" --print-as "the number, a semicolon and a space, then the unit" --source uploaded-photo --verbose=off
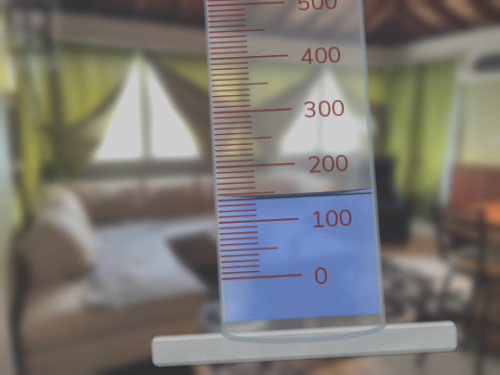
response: 140; mL
